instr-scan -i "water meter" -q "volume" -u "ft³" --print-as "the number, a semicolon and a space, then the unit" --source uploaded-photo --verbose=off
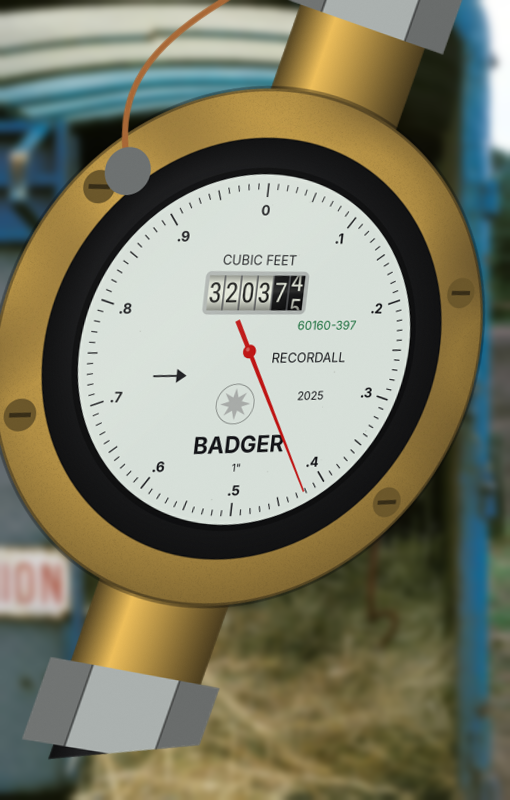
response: 320374.42; ft³
